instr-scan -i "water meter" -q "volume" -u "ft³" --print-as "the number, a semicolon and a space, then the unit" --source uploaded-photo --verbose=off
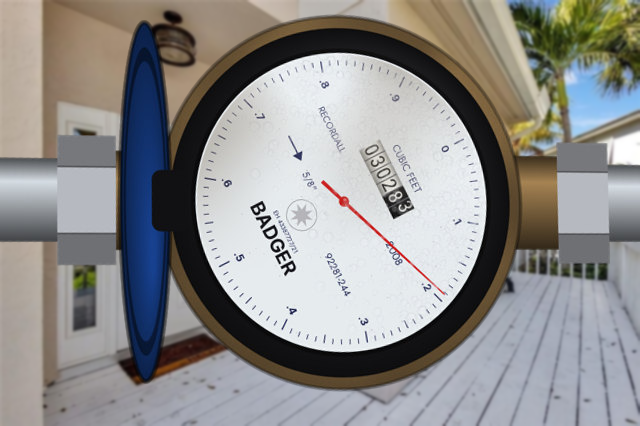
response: 30283.19; ft³
